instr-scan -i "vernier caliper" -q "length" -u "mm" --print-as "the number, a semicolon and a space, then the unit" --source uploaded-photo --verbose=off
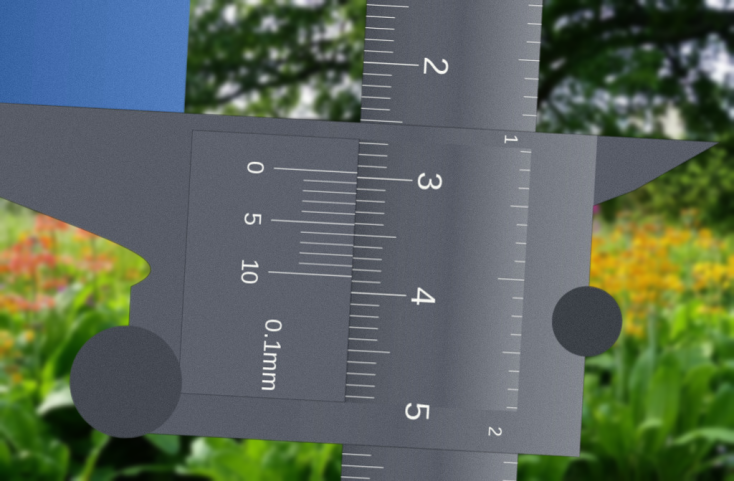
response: 29.6; mm
